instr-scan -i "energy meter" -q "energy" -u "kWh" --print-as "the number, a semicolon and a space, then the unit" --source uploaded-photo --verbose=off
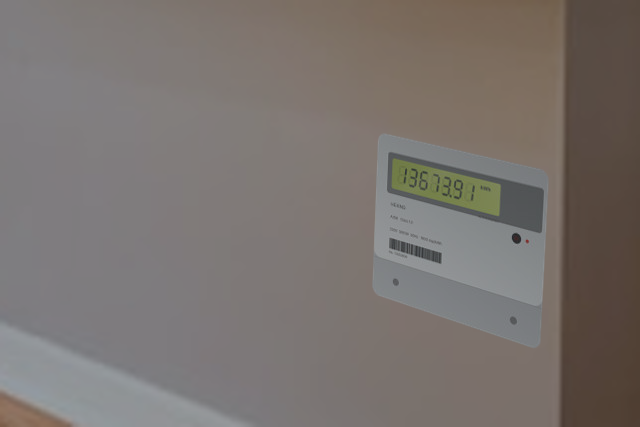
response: 13673.91; kWh
